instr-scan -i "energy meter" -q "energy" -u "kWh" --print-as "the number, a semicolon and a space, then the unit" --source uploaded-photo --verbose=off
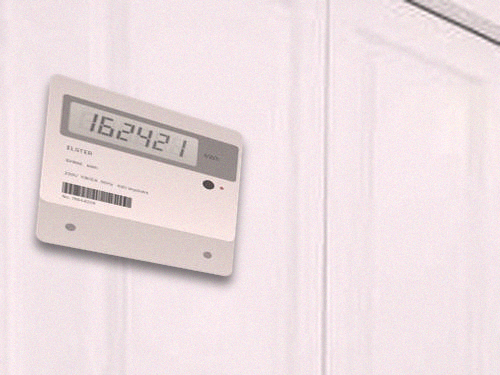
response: 162421; kWh
